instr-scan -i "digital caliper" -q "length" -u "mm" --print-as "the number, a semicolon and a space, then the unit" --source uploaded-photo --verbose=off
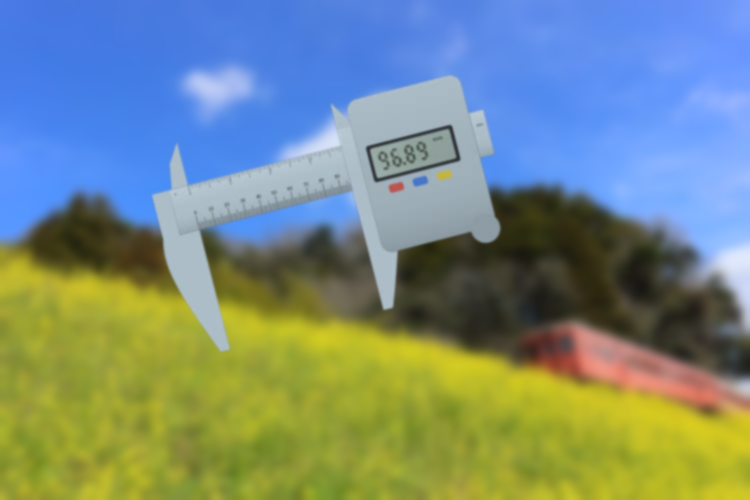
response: 96.89; mm
